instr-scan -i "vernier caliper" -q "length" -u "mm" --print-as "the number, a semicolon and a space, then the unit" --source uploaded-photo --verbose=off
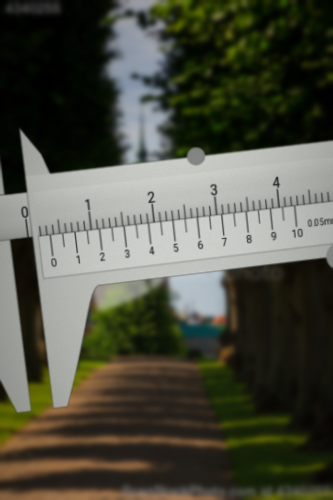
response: 3.5; mm
